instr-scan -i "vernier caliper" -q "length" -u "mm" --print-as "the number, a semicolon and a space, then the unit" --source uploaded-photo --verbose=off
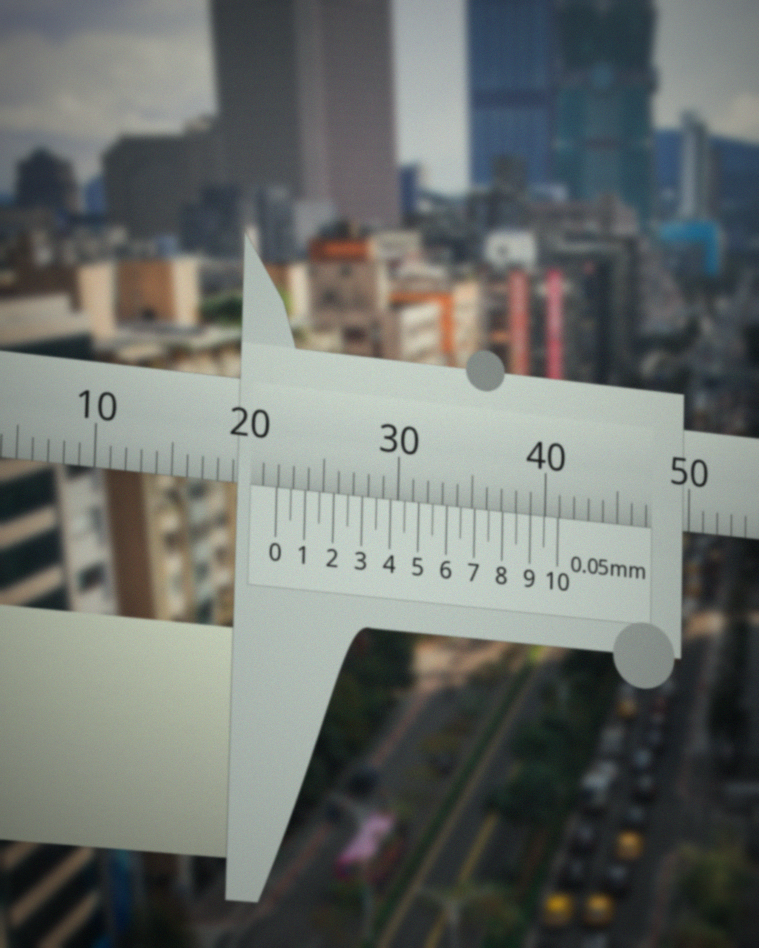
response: 21.9; mm
